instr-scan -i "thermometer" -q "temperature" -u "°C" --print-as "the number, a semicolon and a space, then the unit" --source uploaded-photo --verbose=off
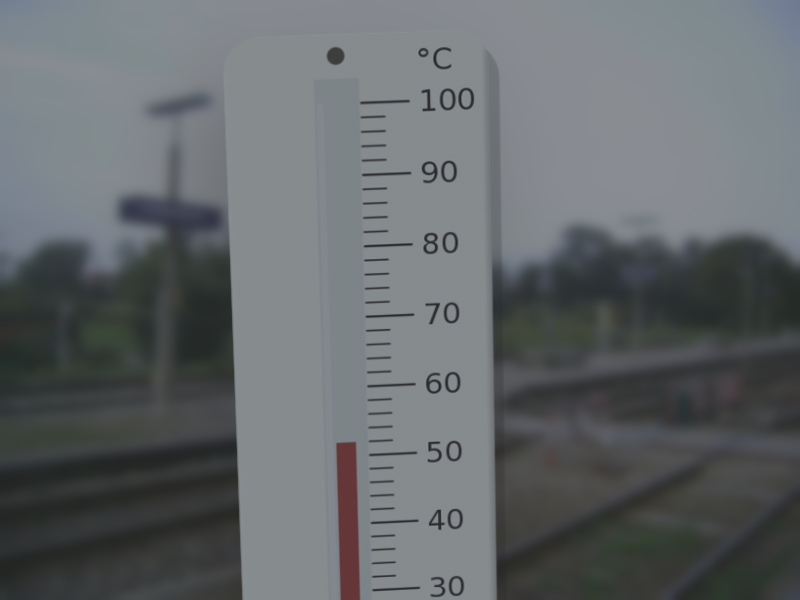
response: 52; °C
